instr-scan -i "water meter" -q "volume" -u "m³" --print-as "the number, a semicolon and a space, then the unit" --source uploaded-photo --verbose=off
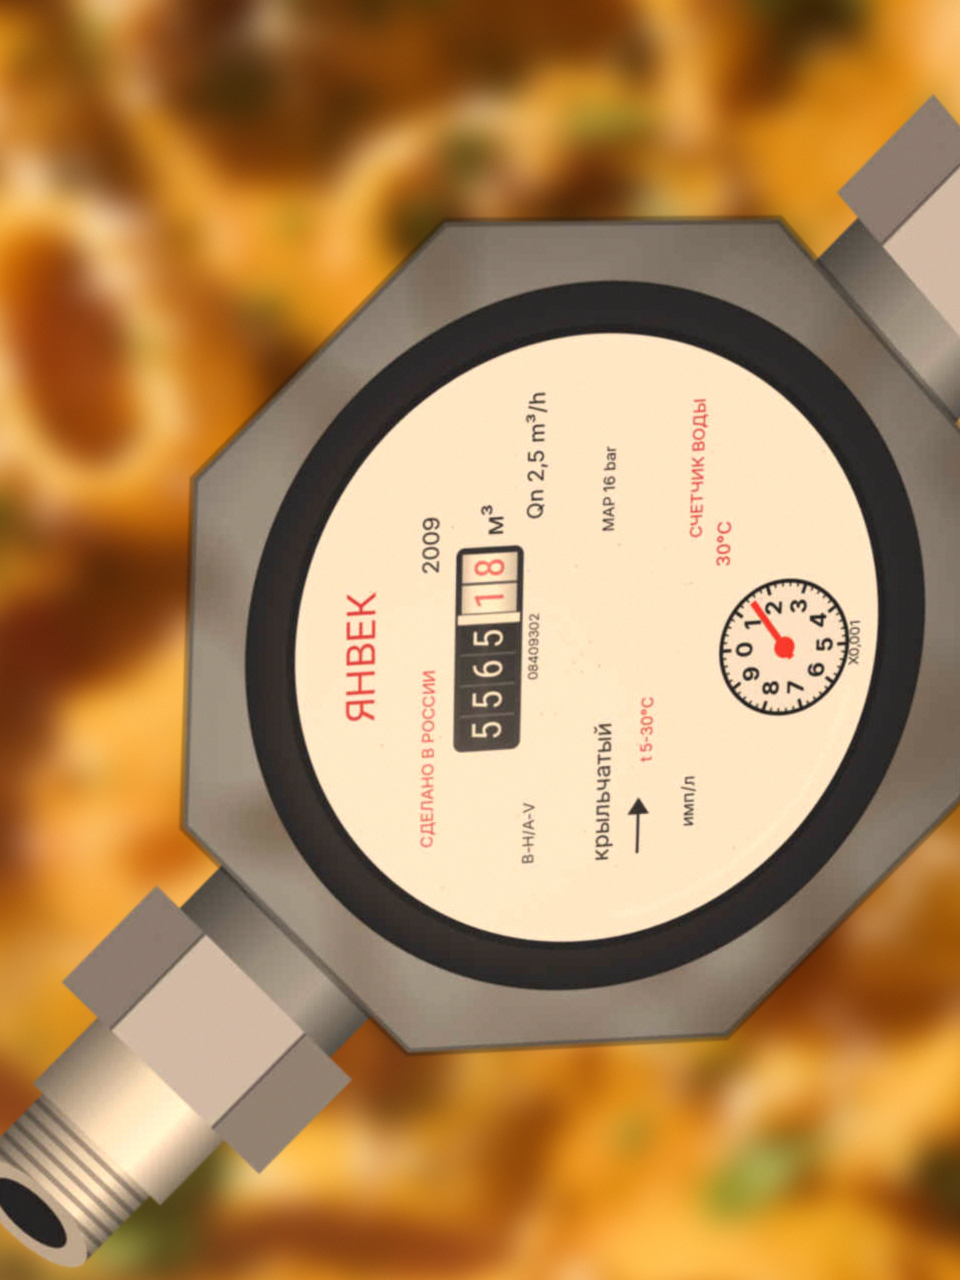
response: 5565.181; m³
